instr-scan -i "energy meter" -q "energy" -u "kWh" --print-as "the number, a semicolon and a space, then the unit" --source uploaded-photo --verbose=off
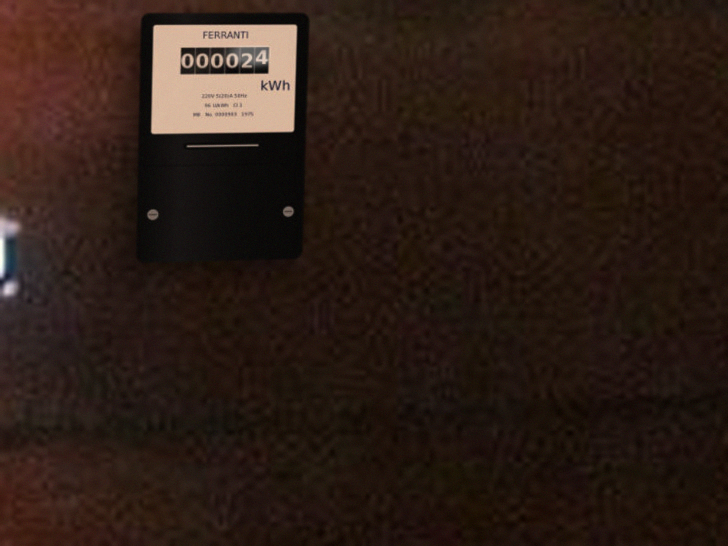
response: 24; kWh
